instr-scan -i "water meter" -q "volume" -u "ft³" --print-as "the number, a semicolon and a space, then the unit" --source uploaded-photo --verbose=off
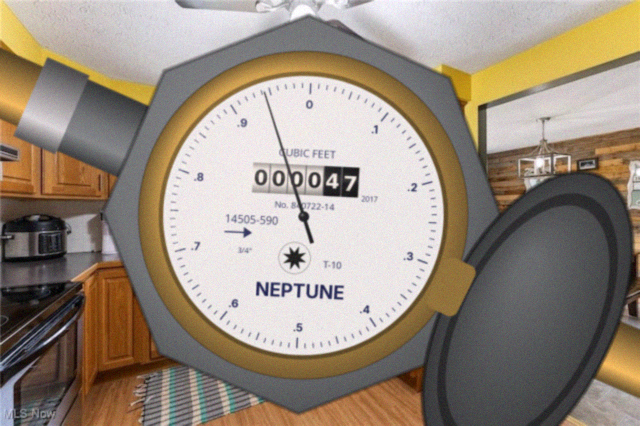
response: 46.94; ft³
